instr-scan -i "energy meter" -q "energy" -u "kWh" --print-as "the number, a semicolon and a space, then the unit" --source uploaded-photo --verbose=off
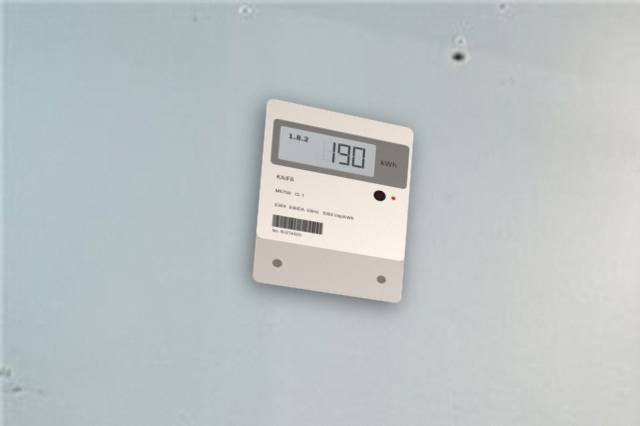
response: 190; kWh
